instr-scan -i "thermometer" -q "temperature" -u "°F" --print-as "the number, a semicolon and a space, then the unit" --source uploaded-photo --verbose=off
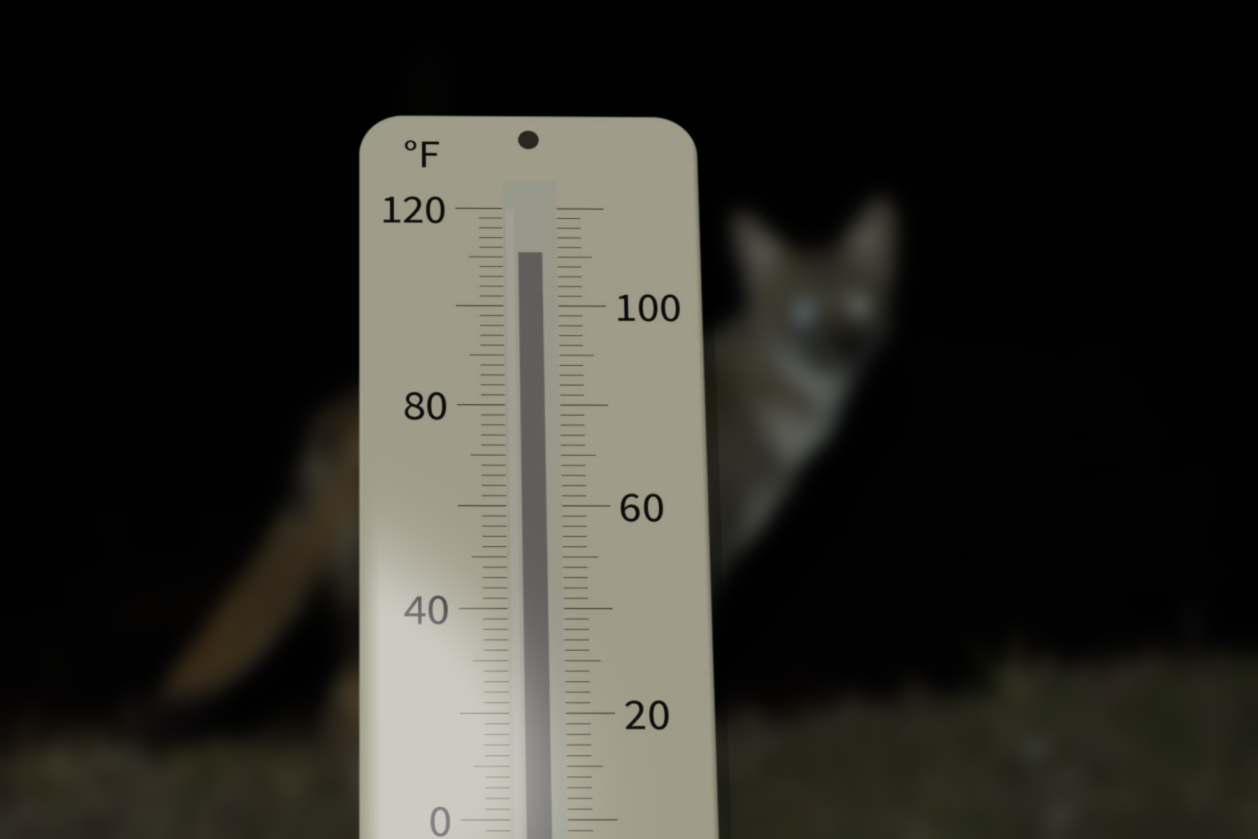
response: 111; °F
